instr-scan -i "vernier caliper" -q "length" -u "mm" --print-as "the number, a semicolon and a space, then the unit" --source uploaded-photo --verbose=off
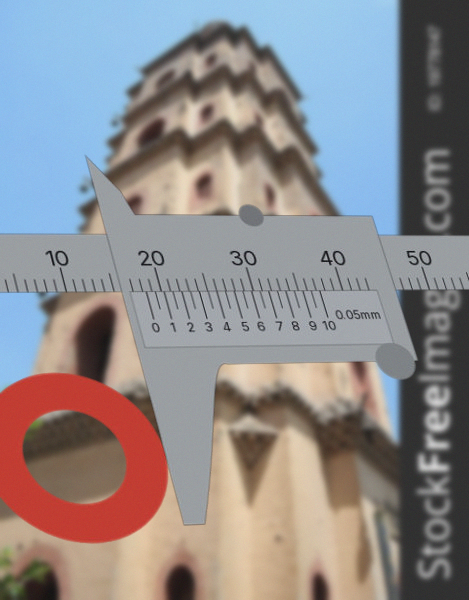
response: 18.4; mm
